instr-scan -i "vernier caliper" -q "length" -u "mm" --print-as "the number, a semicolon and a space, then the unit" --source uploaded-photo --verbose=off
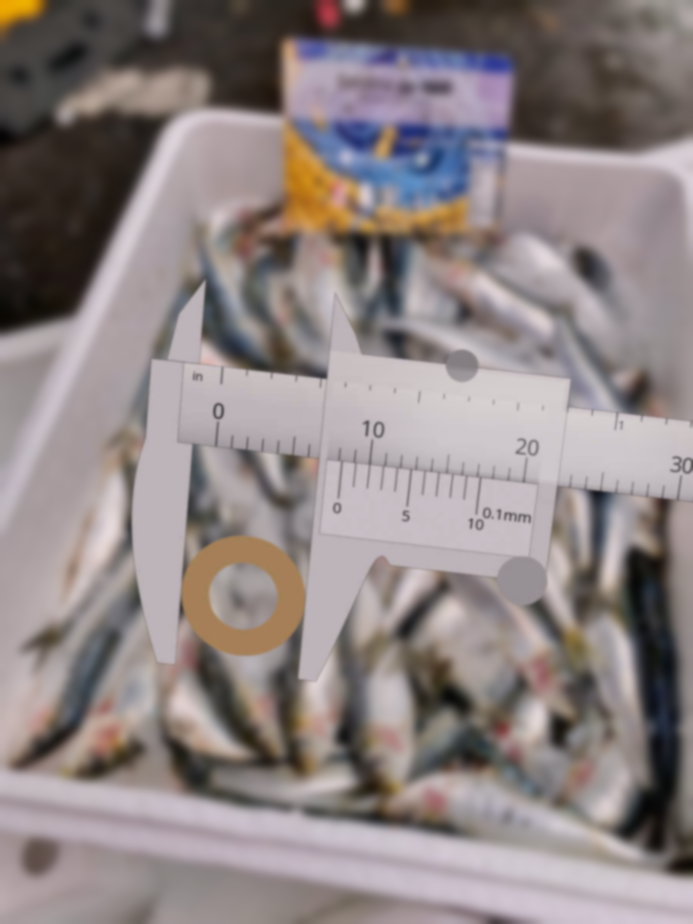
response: 8.2; mm
